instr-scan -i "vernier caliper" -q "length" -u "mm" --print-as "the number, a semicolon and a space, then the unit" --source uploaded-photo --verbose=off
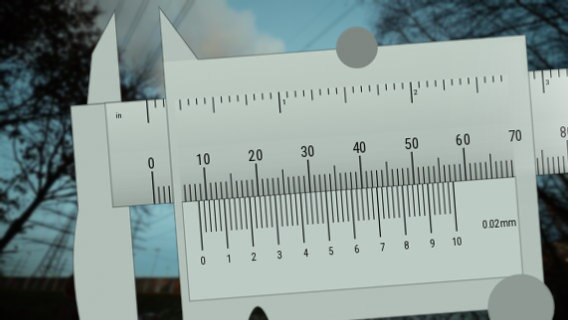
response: 8.5; mm
